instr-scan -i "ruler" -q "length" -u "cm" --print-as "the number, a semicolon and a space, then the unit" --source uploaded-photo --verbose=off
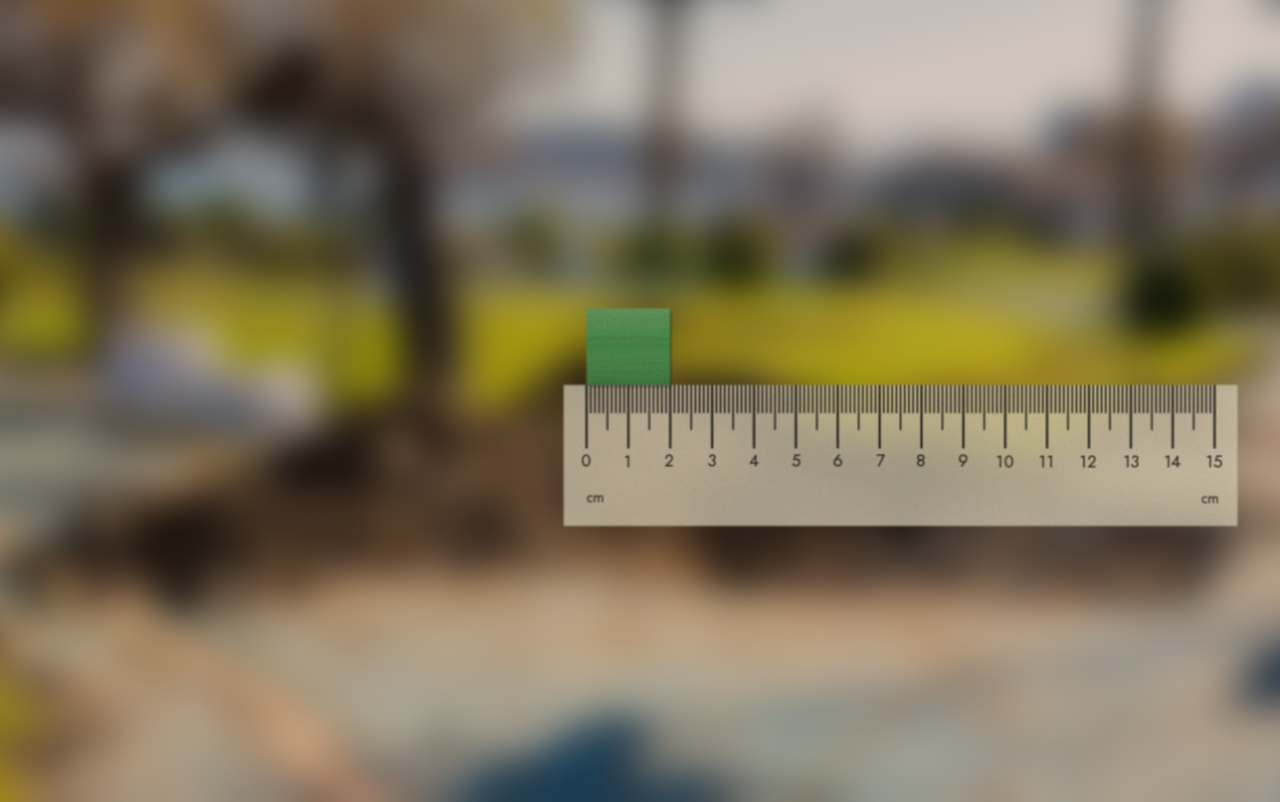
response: 2; cm
